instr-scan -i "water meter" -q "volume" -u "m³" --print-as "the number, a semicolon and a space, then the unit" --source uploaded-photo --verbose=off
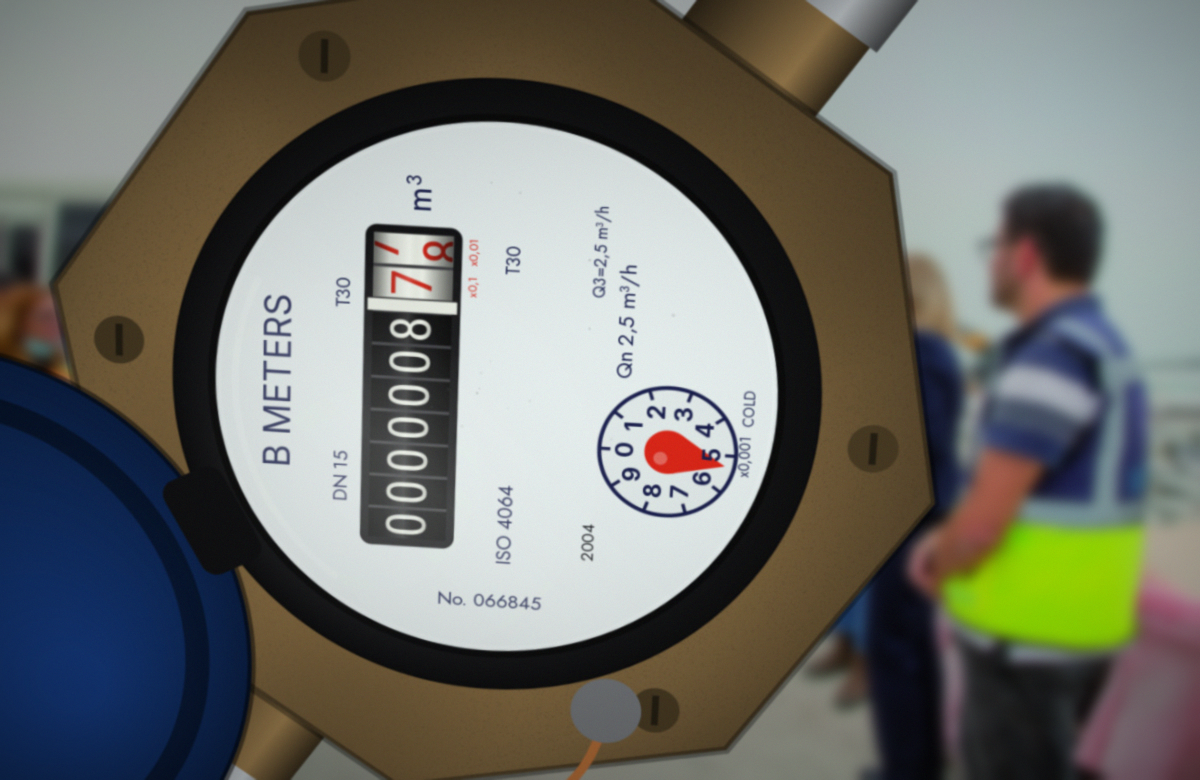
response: 8.775; m³
